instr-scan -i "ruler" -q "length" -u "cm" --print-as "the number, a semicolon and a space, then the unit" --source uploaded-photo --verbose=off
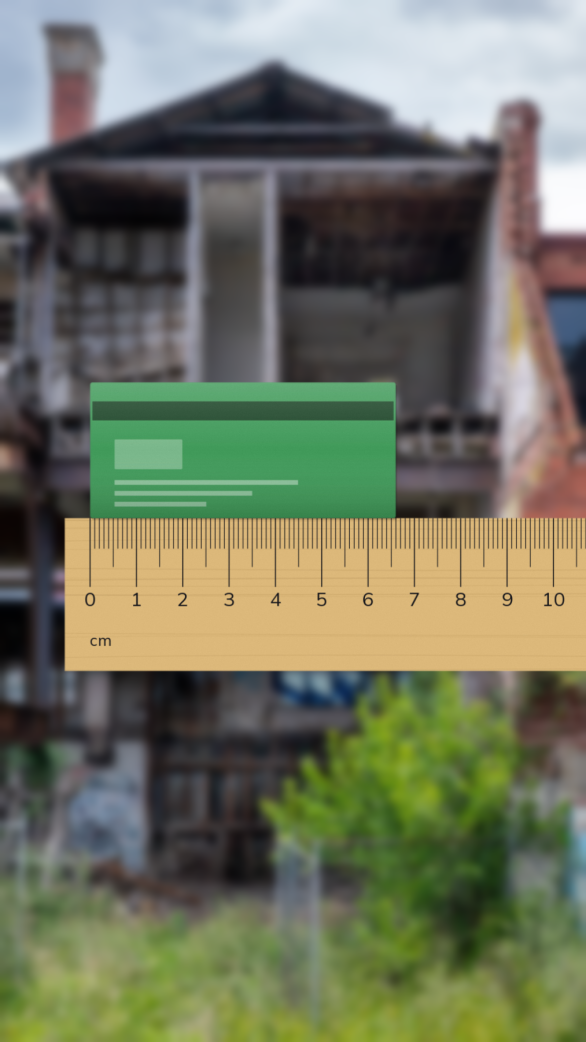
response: 6.6; cm
